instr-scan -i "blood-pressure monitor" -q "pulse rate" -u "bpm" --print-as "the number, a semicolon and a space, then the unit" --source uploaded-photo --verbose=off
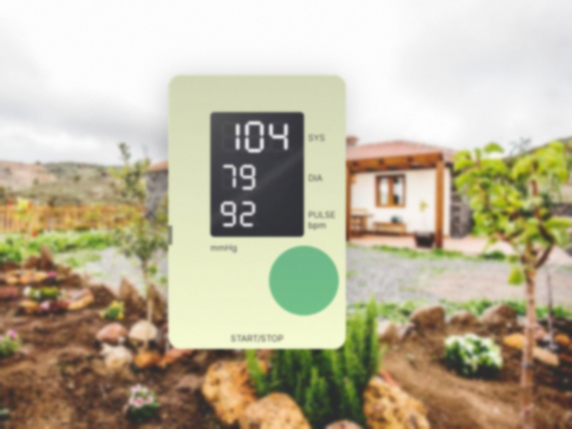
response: 92; bpm
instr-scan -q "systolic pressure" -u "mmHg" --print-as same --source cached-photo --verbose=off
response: 104; mmHg
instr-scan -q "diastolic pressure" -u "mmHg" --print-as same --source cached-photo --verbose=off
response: 79; mmHg
